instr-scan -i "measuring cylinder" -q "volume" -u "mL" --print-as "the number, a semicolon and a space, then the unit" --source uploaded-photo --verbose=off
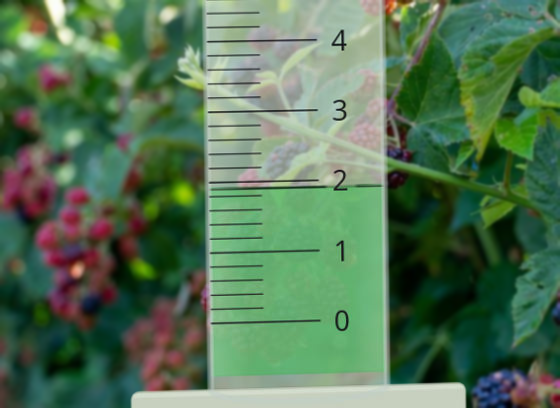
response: 1.9; mL
